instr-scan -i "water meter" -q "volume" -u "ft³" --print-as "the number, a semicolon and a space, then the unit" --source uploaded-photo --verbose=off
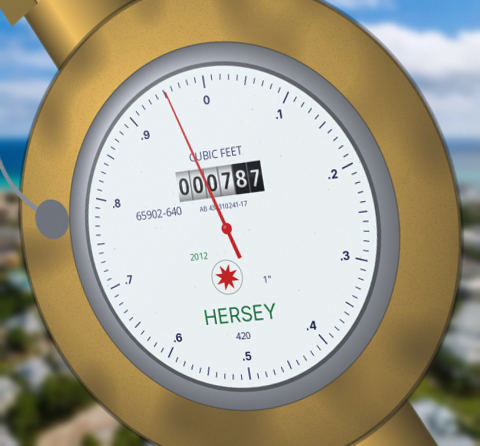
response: 786.95; ft³
